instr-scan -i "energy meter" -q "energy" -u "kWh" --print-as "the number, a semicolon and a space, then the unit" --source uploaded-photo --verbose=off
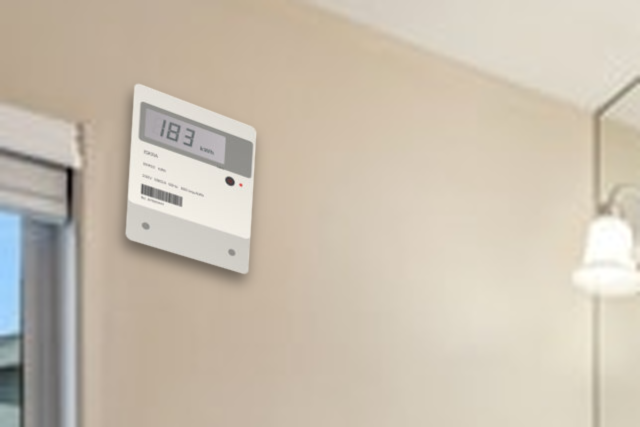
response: 183; kWh
